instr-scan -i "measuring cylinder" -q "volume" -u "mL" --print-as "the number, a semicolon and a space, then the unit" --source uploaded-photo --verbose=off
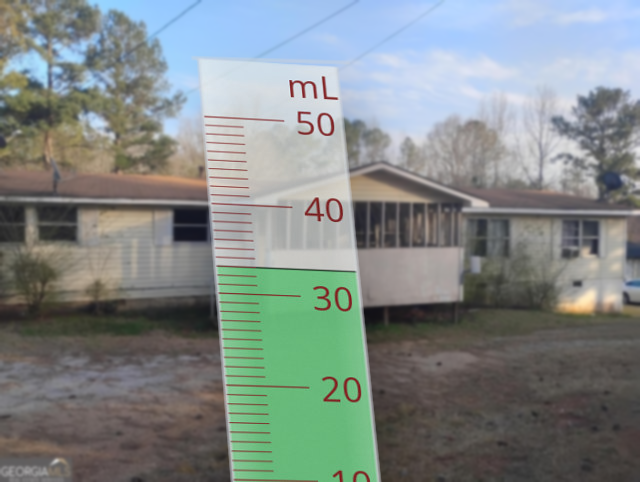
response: 33; mL
